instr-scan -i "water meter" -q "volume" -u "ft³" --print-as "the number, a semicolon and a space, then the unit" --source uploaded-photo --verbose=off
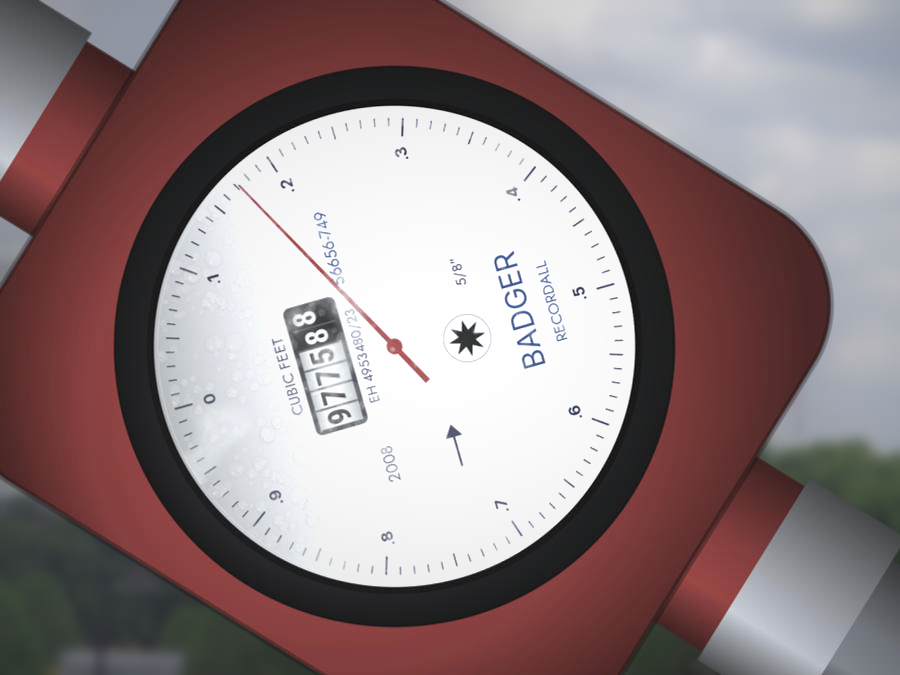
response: 977588.17; ft³
